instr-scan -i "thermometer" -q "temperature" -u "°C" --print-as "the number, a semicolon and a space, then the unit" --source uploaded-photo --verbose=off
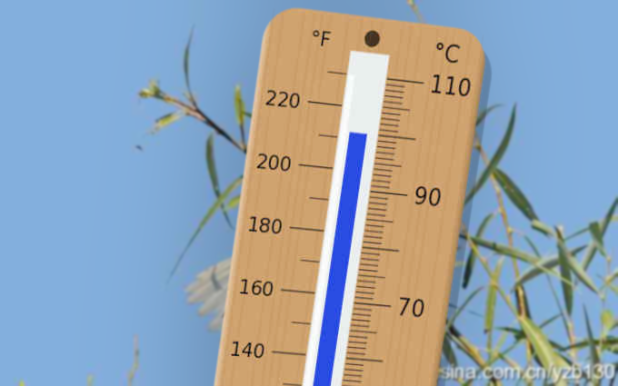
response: 100; °C
